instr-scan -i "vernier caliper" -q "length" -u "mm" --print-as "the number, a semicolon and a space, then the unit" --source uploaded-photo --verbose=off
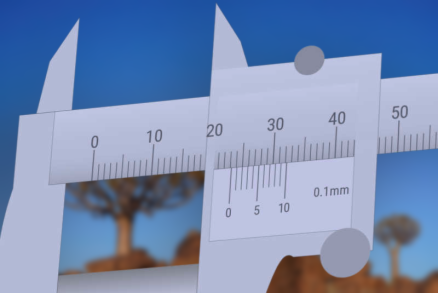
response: 23.2; mm
